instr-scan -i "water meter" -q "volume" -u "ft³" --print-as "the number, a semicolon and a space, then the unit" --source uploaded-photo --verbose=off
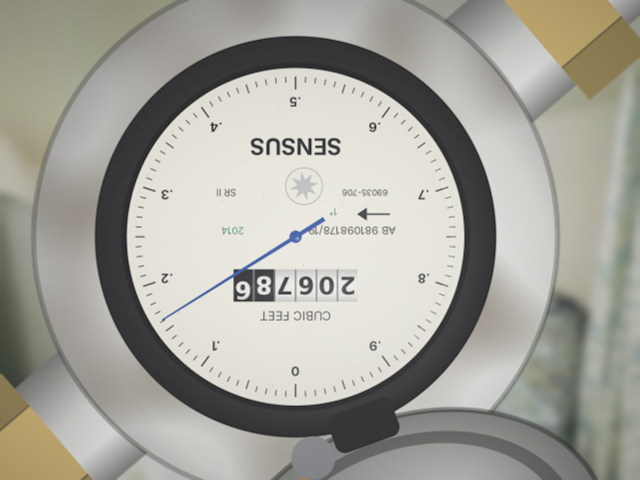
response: 206786.16; ft³
